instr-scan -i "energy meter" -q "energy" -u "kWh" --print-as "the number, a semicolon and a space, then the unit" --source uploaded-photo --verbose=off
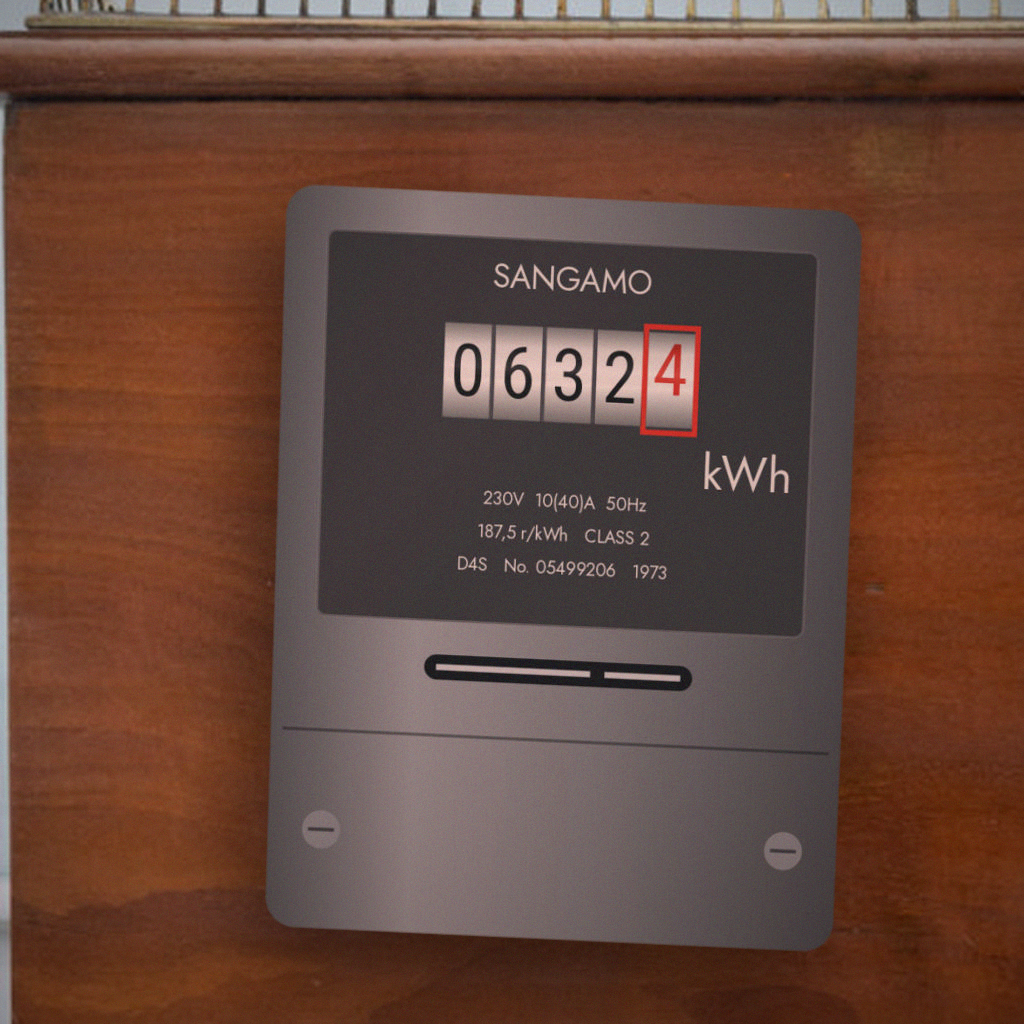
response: 632.4; kWh
